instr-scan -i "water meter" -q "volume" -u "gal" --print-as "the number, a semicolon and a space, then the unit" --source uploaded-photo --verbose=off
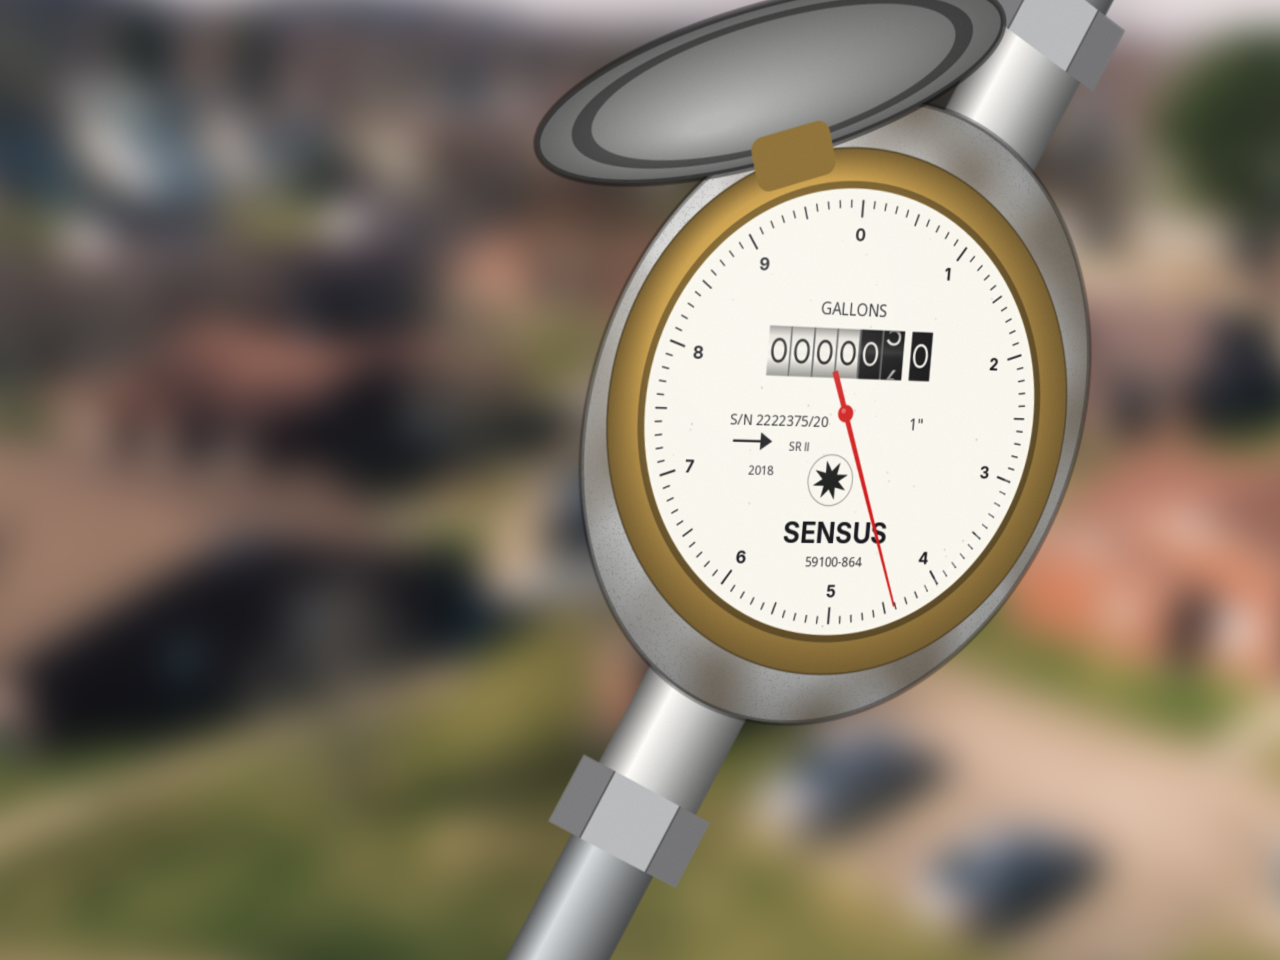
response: 54.4; gal
